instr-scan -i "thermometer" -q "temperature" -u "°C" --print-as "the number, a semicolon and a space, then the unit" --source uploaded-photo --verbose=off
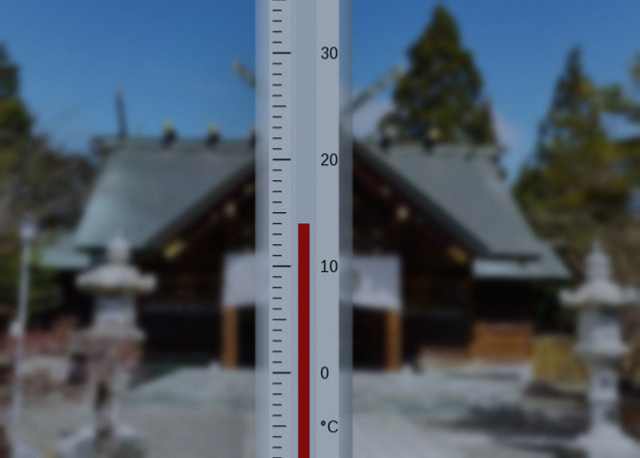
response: 14; °C
